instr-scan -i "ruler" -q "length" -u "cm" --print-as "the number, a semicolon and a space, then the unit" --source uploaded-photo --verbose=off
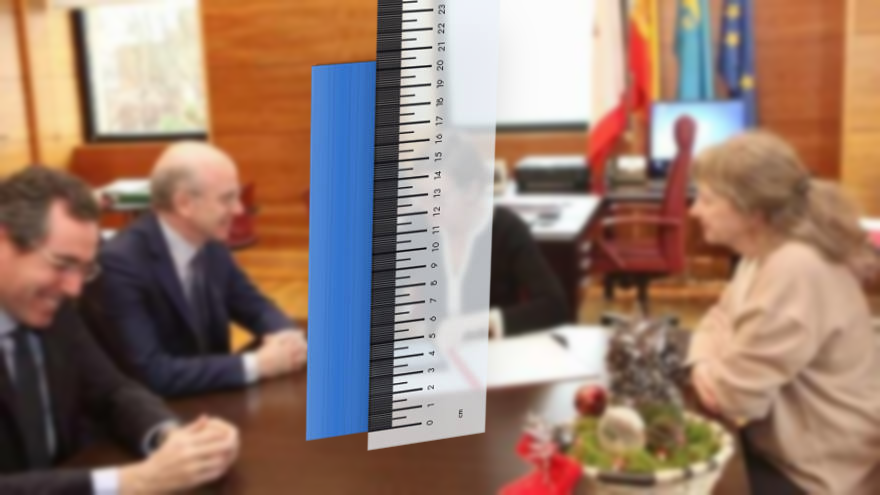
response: 20.5; cm
